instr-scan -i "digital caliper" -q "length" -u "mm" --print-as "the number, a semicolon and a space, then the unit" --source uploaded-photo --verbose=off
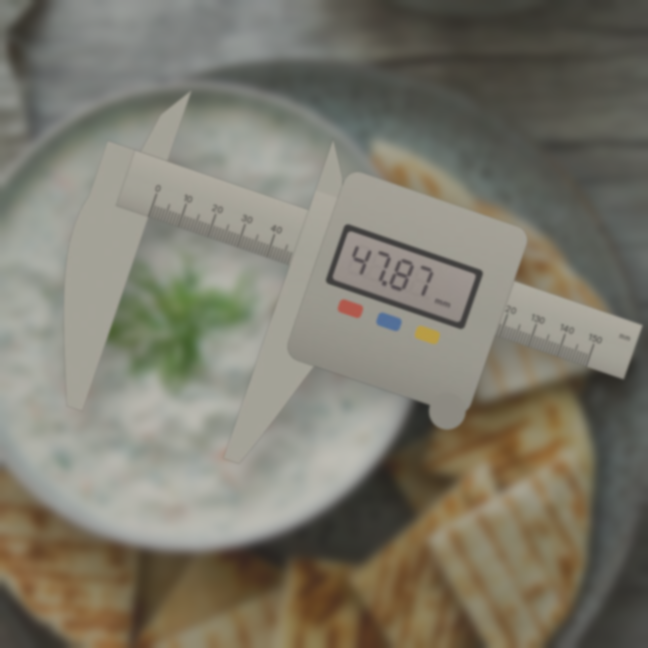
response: 47.87; mm
